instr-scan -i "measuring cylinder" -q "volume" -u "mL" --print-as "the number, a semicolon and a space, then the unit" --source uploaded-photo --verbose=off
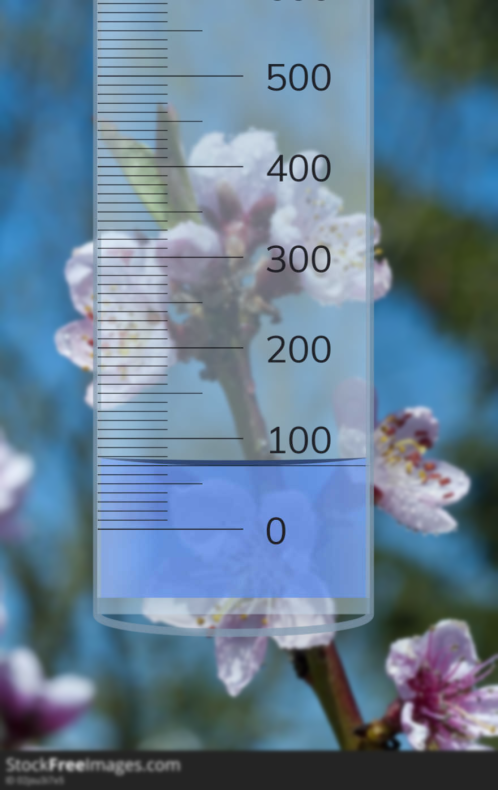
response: 70; mL
